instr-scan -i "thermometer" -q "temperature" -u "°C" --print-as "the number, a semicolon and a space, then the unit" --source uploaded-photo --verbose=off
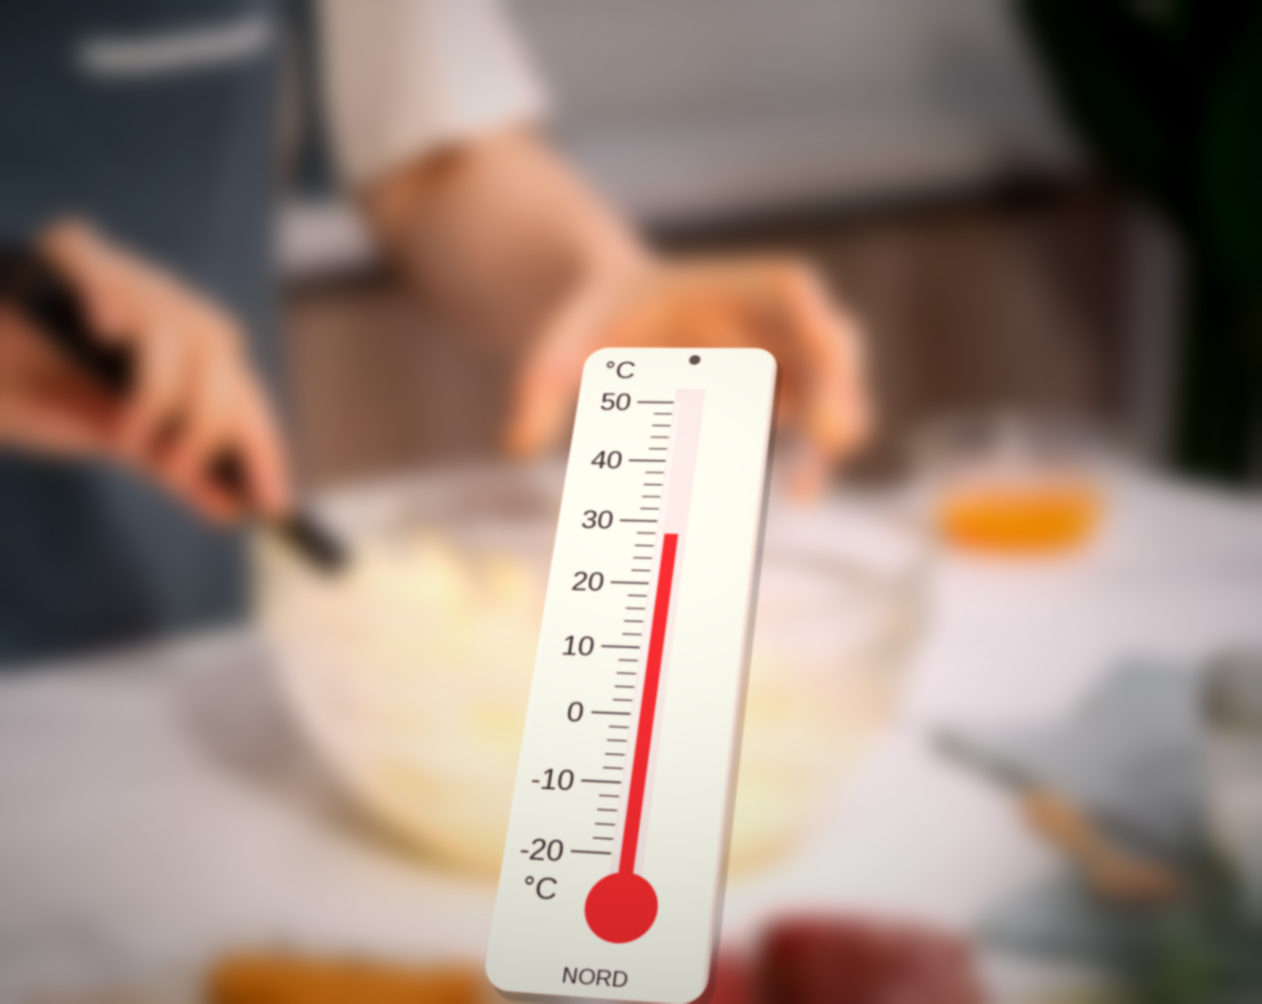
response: 28; °C
